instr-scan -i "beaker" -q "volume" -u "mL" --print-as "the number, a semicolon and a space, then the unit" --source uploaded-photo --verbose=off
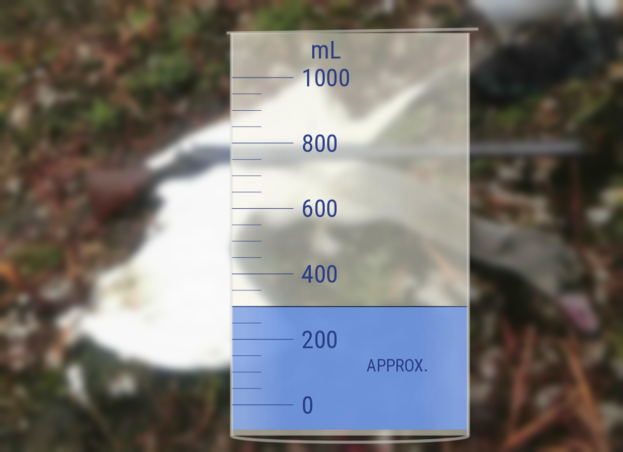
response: 300; mL
